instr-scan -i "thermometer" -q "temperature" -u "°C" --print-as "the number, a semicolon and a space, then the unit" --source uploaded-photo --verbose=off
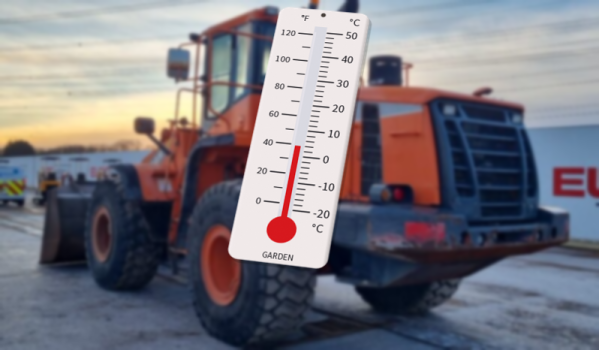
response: 4; °C
